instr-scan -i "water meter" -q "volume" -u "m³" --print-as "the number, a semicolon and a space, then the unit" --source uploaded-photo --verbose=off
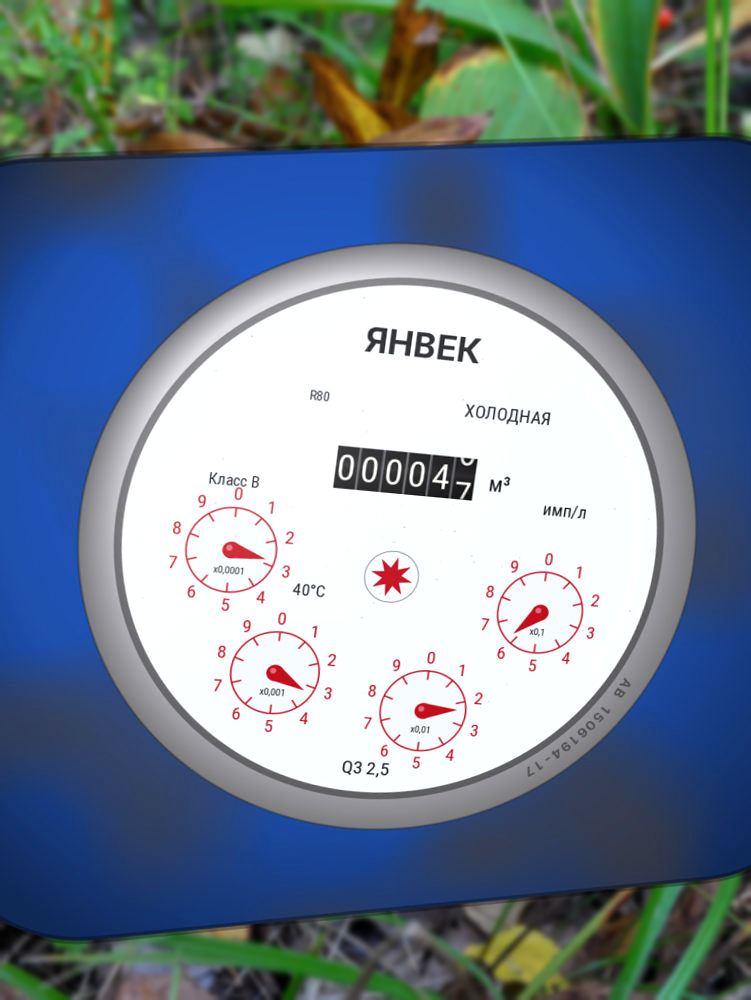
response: 46.6232; m³
